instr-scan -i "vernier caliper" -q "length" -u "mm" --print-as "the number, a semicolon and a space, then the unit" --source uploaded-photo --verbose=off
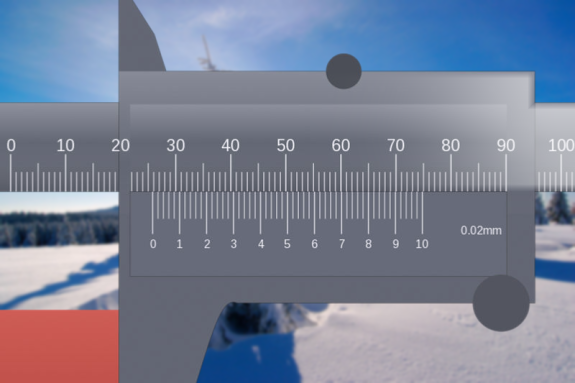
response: 25.8; mm
